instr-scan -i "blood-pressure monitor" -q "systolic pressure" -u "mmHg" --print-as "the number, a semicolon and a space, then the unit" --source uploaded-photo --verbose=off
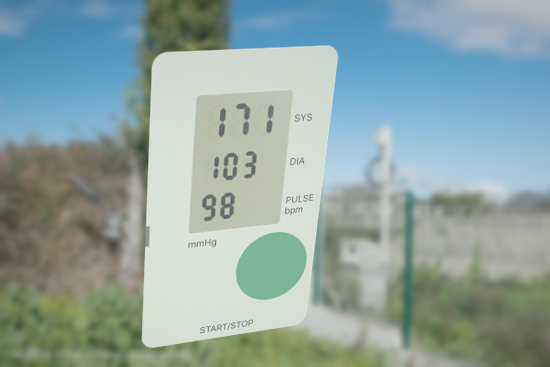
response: 171; mmHg
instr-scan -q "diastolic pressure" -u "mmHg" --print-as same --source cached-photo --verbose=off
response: 103; mmHg
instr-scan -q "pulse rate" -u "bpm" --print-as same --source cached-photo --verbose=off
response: 98; bpm
